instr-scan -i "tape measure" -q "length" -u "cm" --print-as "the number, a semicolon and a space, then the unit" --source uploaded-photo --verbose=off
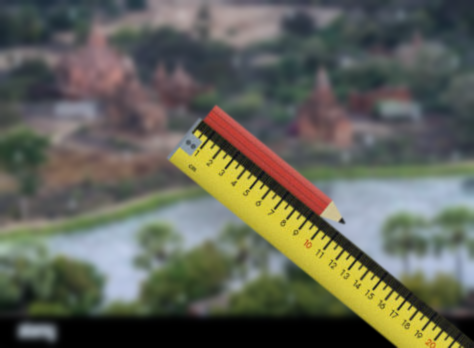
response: 11; cm
